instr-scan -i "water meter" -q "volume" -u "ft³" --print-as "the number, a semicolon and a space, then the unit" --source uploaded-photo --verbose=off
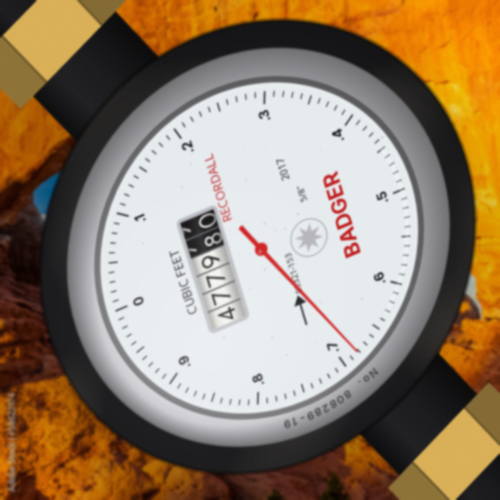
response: 477979.68; ft³
